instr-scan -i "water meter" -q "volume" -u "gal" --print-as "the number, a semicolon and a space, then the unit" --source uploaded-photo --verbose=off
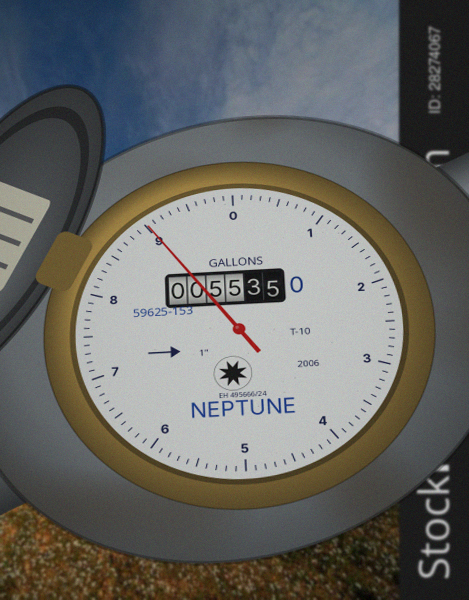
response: 55349.0; gal
